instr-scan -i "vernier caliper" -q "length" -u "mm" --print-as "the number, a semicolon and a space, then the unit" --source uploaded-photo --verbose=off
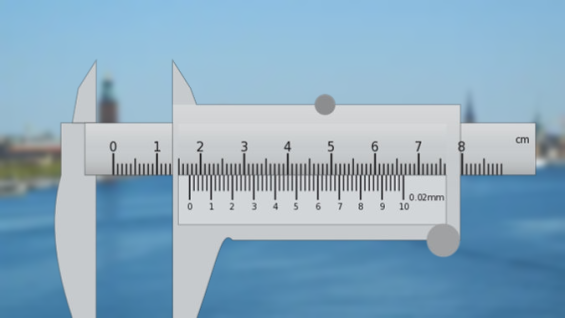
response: 17.5; mm
